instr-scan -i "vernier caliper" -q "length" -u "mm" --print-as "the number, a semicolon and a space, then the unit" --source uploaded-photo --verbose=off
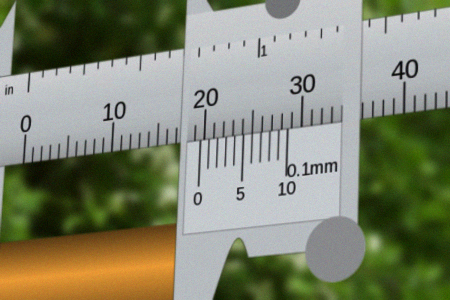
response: 19.6; mm
